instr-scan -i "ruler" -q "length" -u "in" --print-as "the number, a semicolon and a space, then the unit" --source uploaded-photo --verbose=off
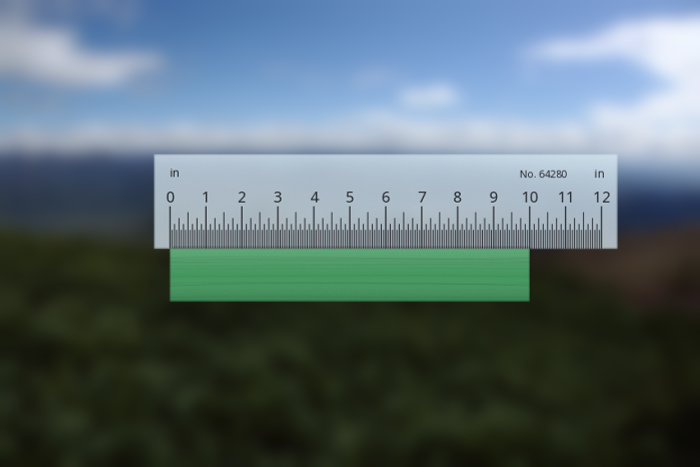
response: 10; in
